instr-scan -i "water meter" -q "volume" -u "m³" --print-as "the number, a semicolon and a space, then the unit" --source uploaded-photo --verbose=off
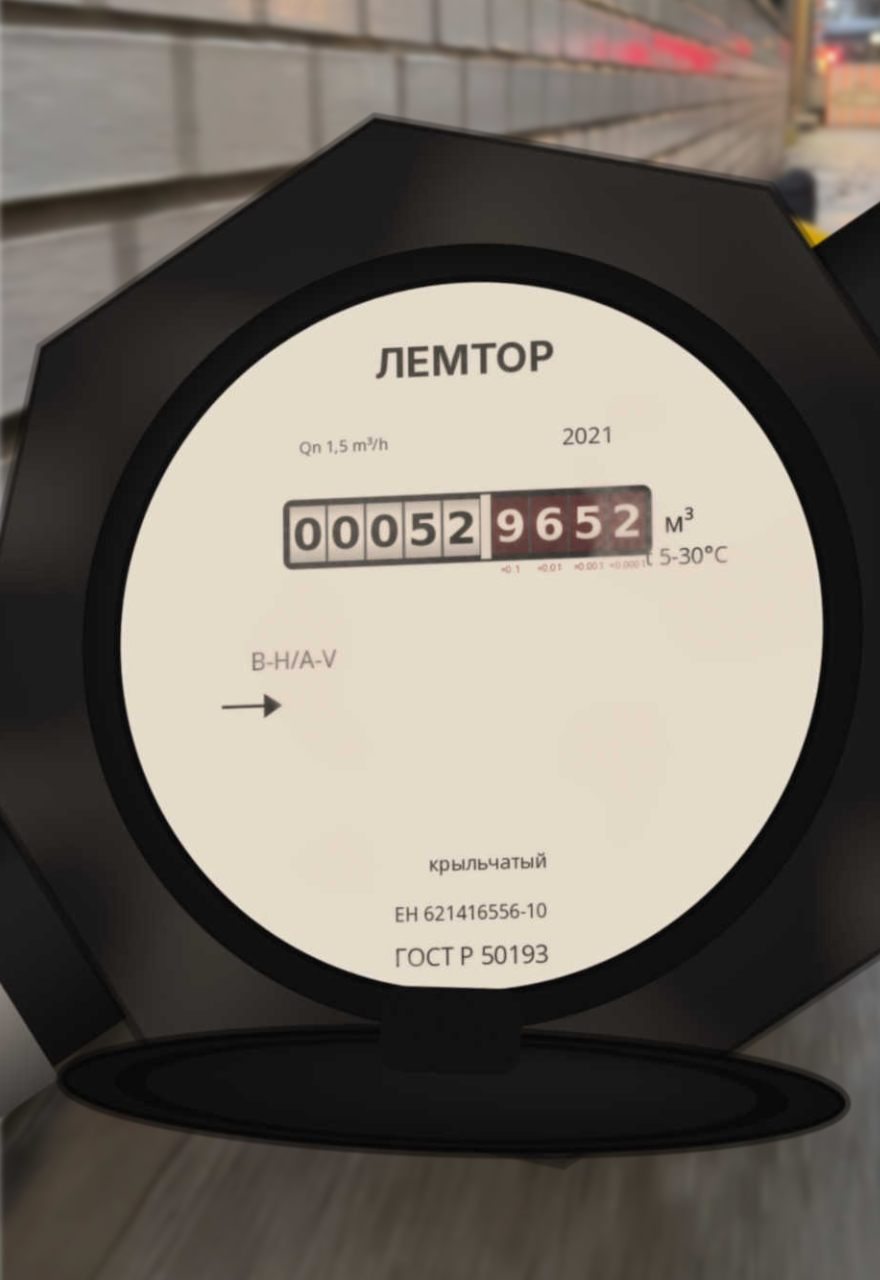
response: 52.9652; m³
